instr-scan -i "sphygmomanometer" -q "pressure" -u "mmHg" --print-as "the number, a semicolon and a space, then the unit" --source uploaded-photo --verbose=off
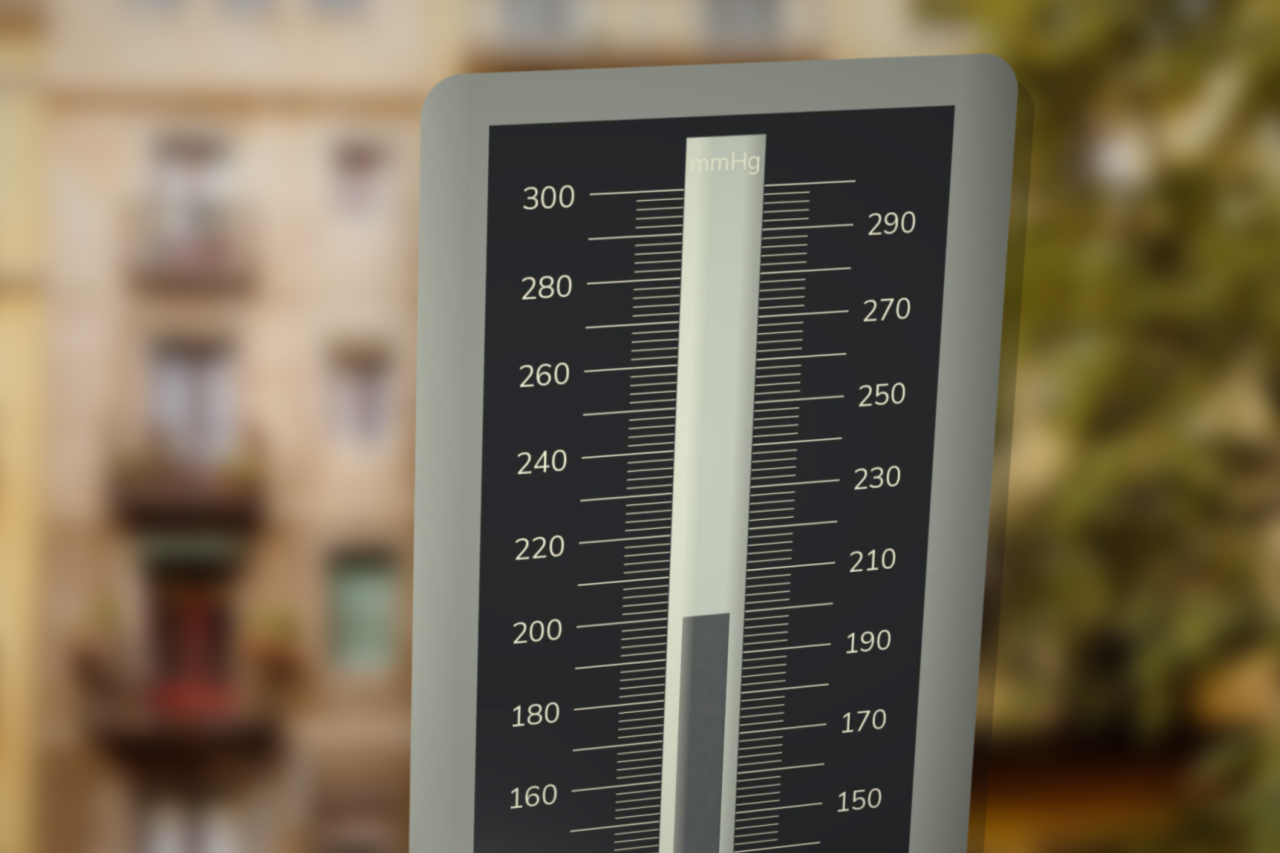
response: 200; mmHg
